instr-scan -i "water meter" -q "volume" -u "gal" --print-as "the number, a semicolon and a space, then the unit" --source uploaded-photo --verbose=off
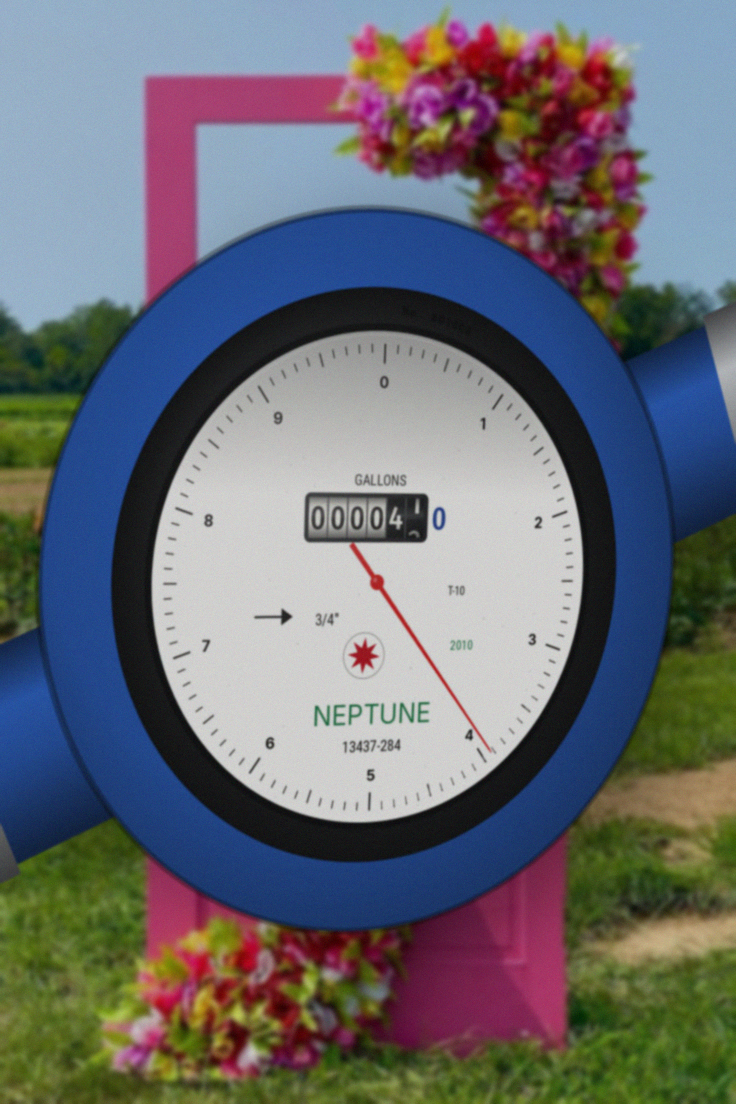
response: 413.9; gal
